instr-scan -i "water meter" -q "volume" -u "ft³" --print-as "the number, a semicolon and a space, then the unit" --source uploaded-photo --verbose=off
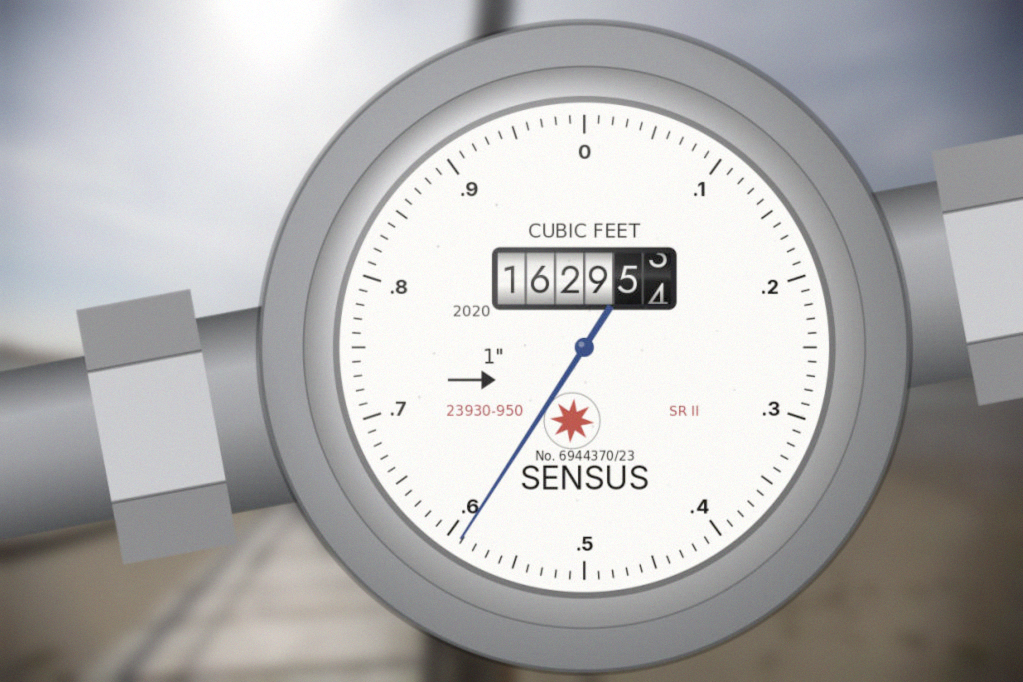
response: 162953.59; ft³
